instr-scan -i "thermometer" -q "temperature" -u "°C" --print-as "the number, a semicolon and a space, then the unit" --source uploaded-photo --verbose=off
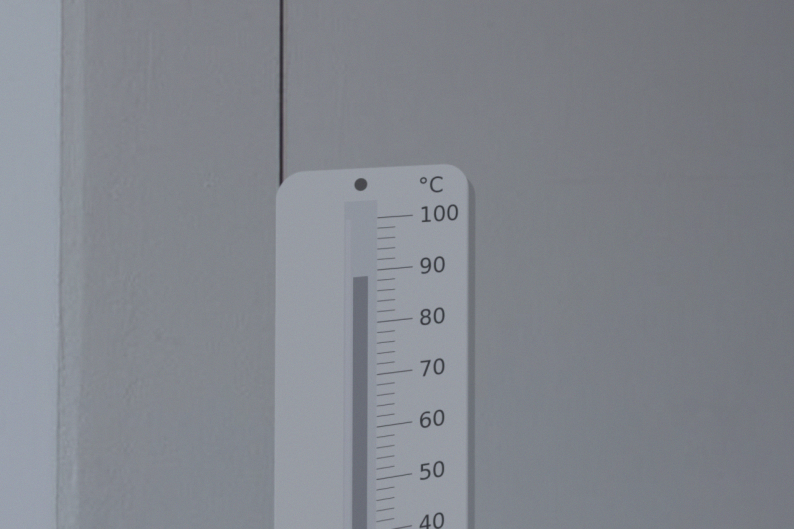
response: 89; °C
